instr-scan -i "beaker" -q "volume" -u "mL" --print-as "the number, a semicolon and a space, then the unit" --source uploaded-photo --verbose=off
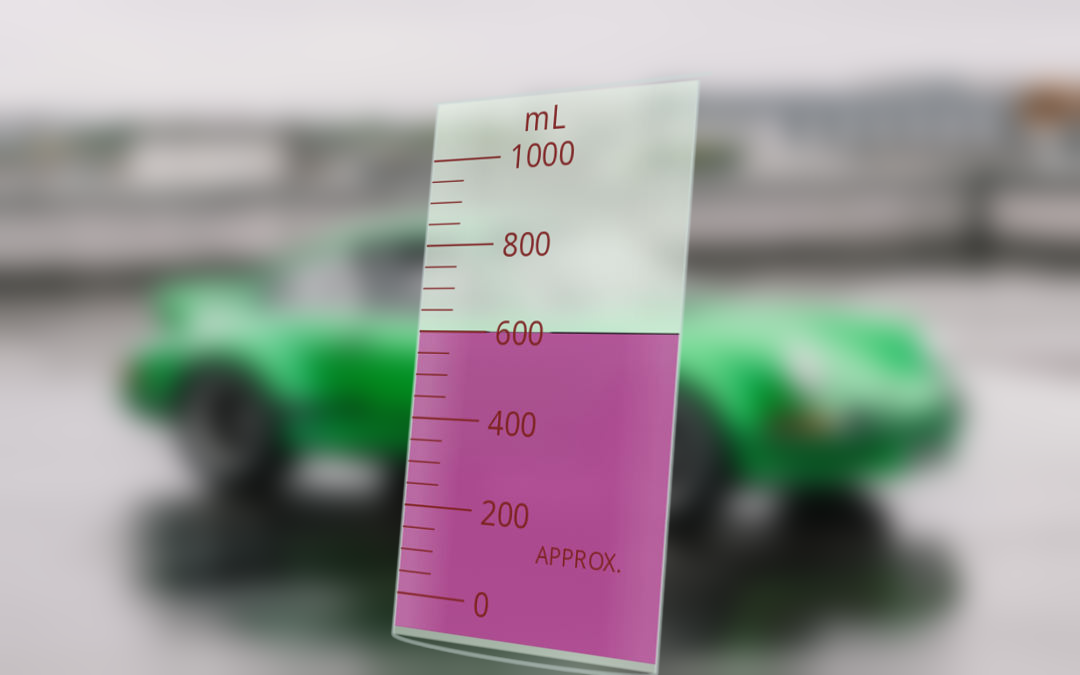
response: 600; mL
